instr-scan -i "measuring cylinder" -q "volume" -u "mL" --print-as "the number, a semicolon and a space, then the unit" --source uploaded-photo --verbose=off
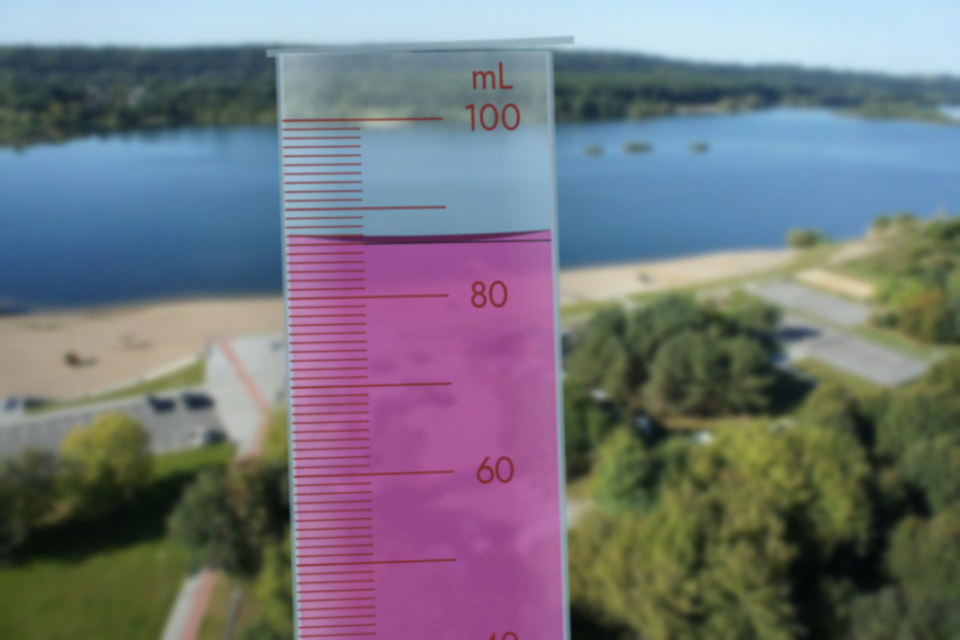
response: 86; mL
